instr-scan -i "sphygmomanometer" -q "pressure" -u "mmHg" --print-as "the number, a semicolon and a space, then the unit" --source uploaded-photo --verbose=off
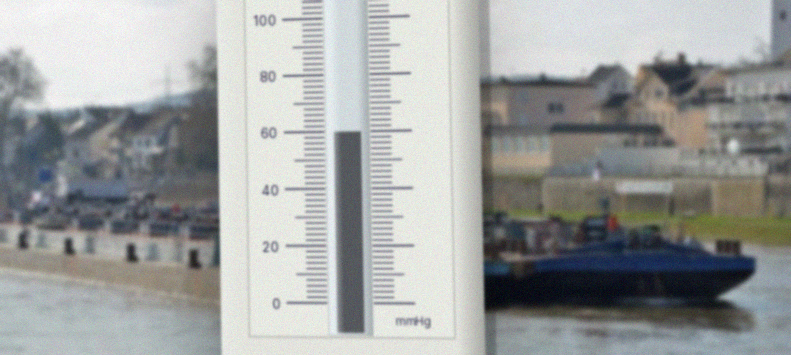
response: 60; mmHg
